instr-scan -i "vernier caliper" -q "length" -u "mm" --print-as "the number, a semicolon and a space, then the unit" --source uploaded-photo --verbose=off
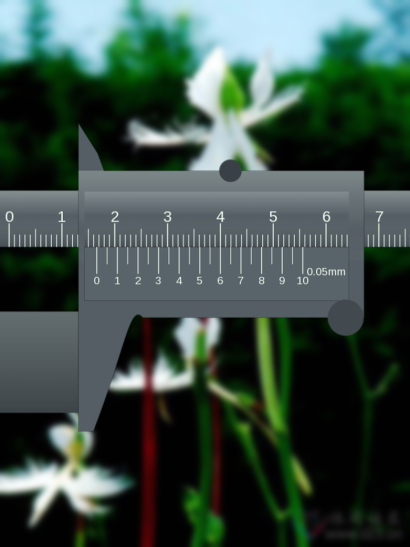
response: 16.6; mm
